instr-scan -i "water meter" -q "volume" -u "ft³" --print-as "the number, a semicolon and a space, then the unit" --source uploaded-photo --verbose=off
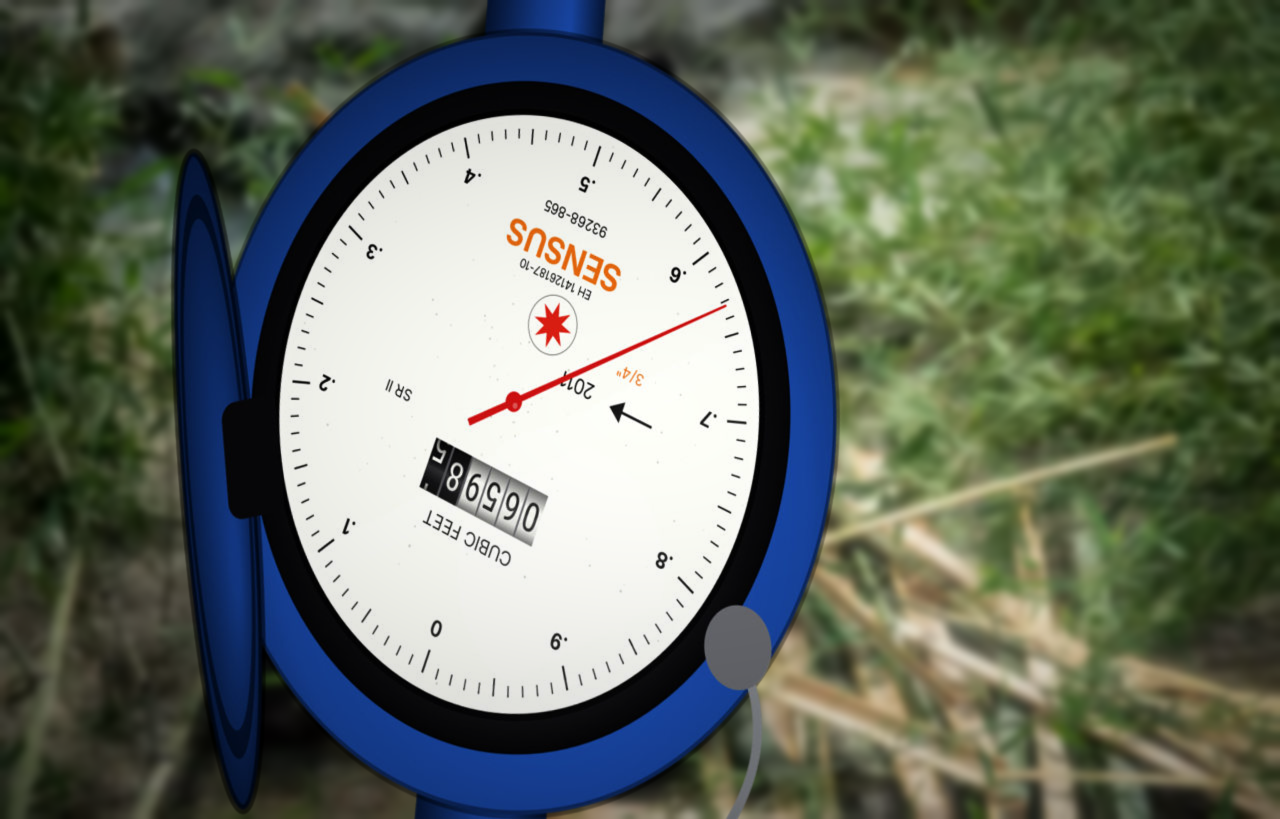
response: 65984.63; ft³
